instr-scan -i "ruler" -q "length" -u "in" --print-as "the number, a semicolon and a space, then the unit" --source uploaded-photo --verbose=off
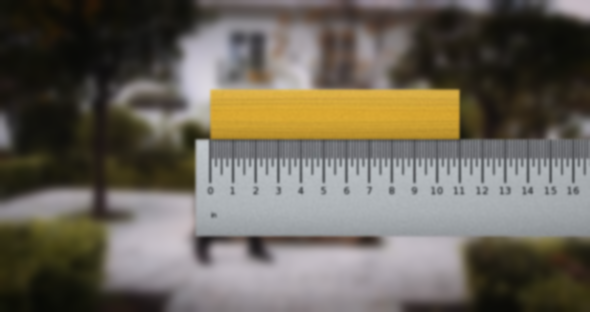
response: 11; in
